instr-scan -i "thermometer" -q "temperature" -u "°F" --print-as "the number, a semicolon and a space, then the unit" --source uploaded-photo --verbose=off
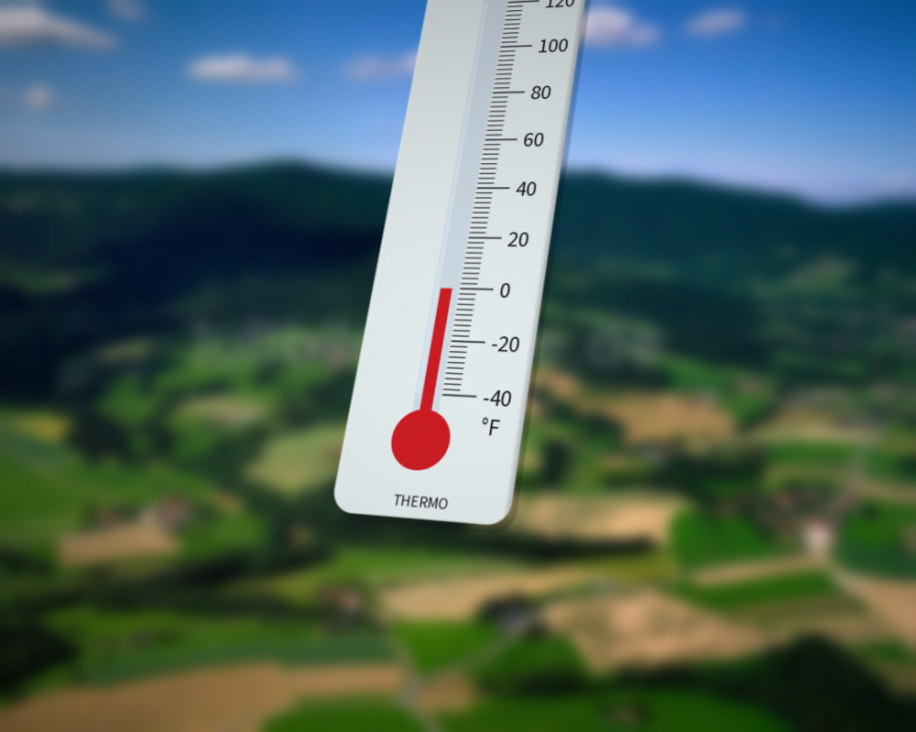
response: 0; °F
